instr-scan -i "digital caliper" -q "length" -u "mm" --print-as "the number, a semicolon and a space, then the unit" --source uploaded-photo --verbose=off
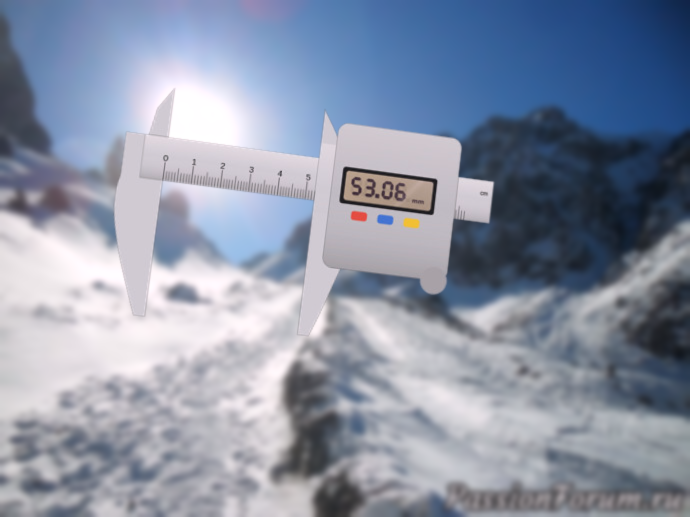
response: 53.06; mm
